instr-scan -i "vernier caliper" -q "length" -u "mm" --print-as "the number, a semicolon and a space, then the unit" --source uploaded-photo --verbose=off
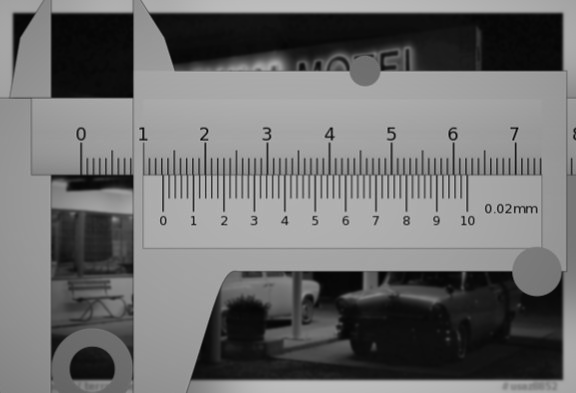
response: 13.2; mm
